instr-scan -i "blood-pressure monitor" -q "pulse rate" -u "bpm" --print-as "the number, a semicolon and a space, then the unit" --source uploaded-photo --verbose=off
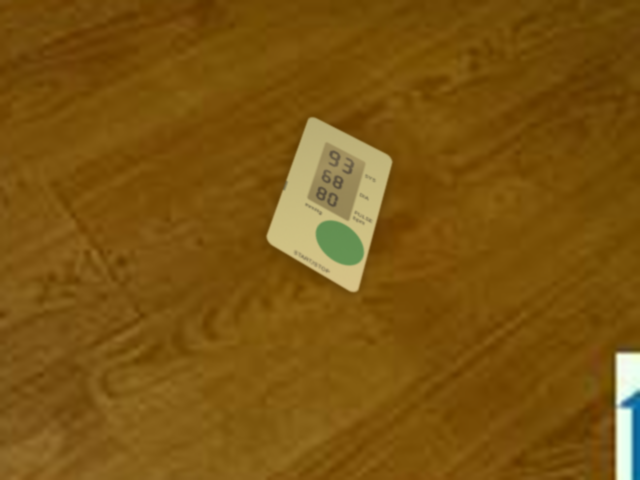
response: 80; bpm
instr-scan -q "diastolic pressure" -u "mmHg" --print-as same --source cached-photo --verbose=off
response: 68; mmHg
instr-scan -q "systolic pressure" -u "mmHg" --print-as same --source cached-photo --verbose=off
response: 93; mmHg
